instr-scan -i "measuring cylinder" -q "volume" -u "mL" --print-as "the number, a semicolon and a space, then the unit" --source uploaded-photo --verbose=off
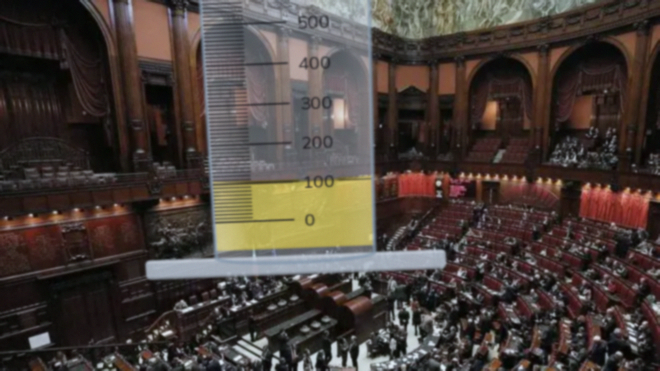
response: 100; mL
